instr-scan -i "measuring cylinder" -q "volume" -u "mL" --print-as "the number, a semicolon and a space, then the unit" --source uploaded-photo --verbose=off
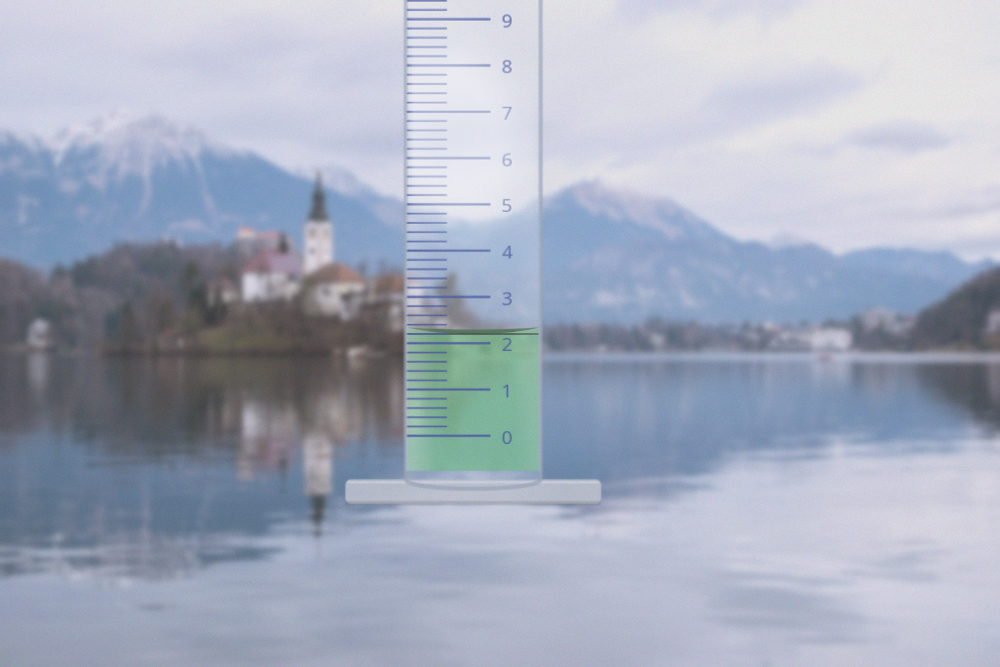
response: 2.2; mL
